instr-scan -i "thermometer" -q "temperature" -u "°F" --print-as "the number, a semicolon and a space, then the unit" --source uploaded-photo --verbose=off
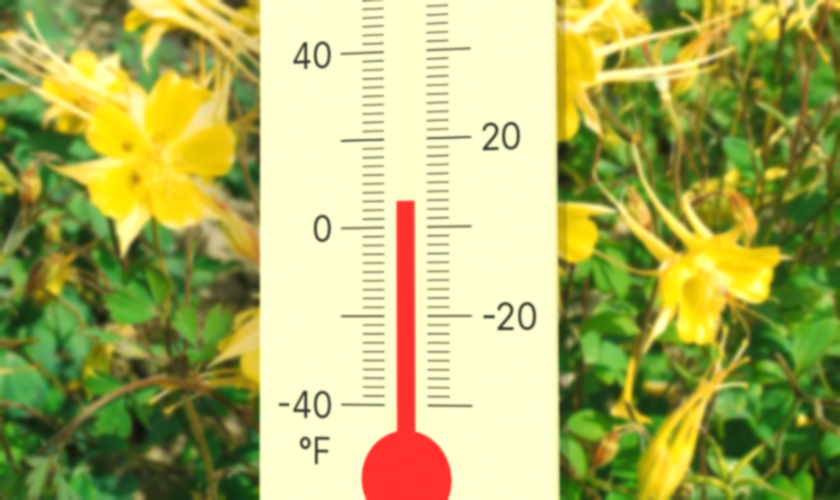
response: 6; °F
